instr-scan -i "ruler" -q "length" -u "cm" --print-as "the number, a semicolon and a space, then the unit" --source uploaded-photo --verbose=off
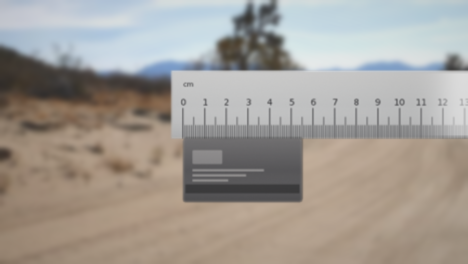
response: 5.5; cm
